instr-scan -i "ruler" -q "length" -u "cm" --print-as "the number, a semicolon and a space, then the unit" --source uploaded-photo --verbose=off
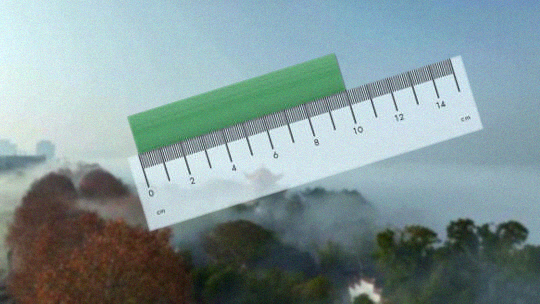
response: 10; cm
